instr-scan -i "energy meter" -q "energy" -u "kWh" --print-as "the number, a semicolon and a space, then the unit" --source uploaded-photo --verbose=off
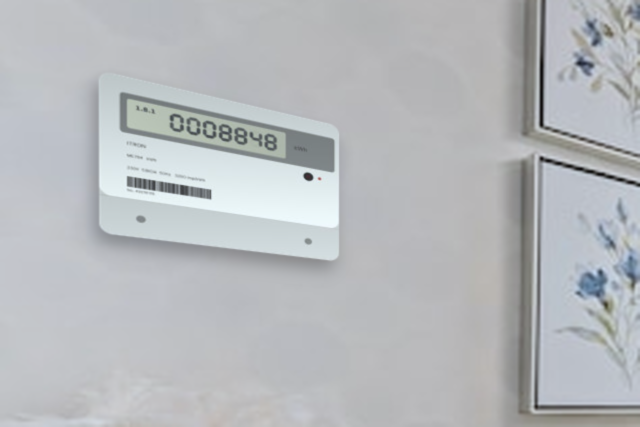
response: 8848; kWh
